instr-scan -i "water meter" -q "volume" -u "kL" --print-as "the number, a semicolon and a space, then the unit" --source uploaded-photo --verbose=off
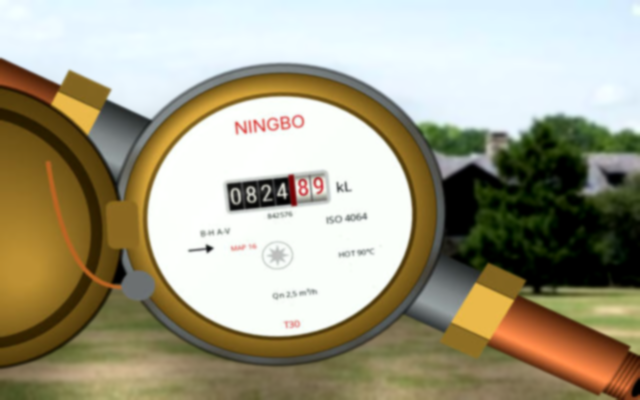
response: 824.89; kL
